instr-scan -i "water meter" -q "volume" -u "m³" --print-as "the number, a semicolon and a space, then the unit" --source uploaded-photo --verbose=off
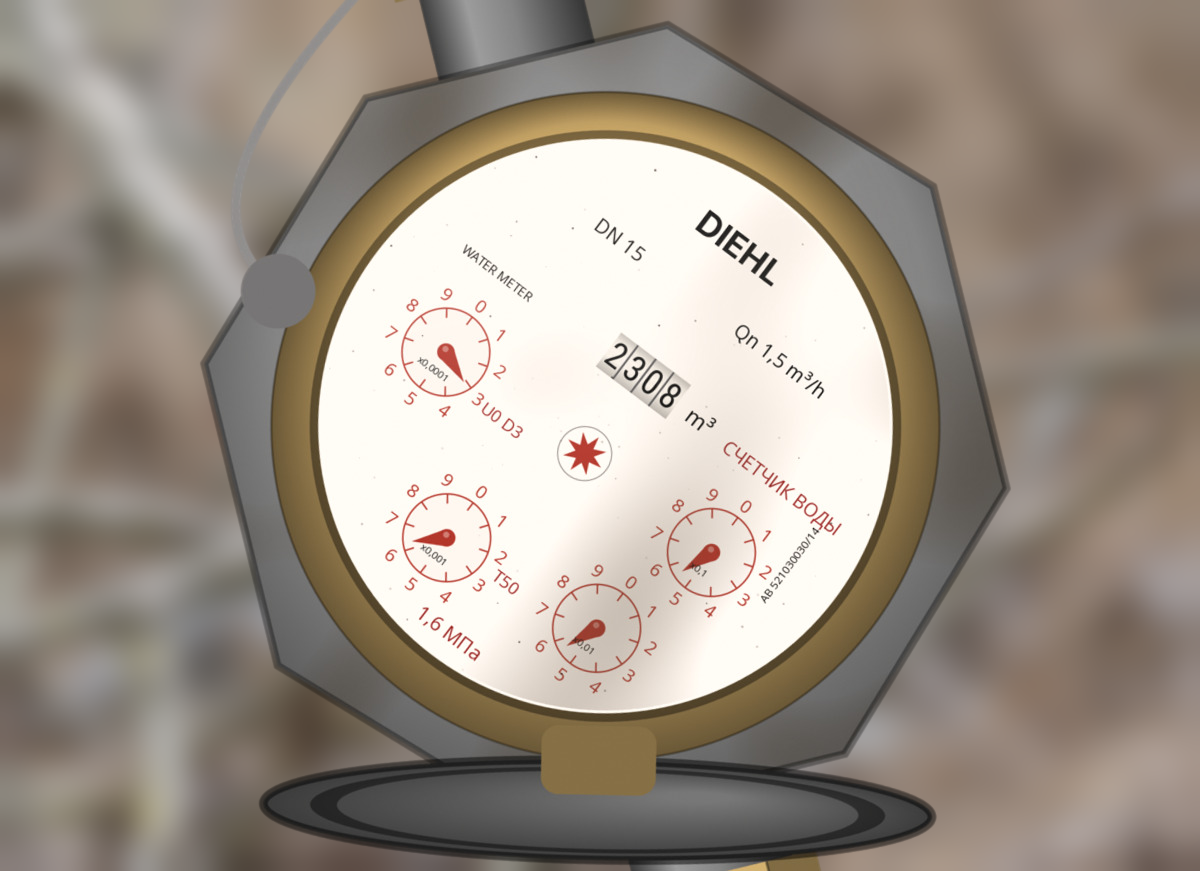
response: 2308.5563; m³
